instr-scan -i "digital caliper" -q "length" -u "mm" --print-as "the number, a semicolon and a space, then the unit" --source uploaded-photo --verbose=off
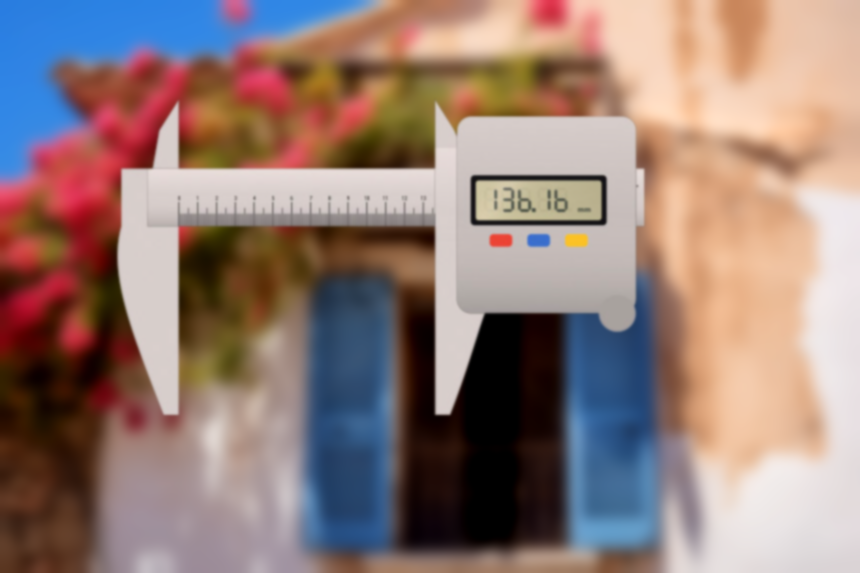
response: 136.16; mm
